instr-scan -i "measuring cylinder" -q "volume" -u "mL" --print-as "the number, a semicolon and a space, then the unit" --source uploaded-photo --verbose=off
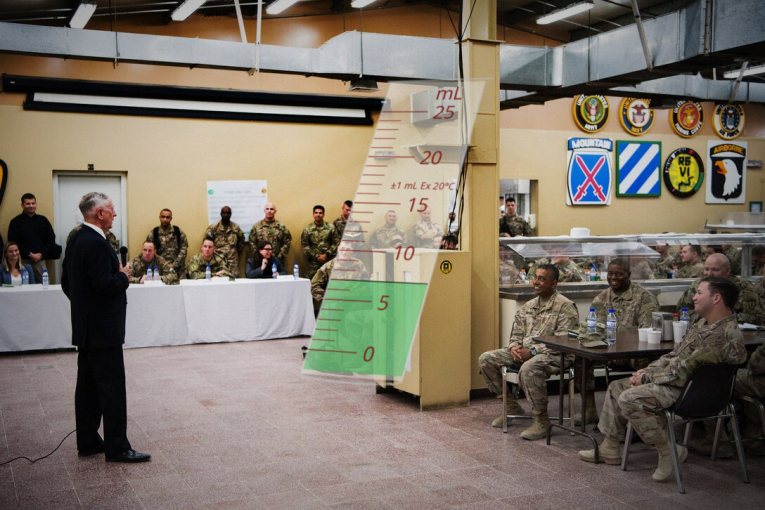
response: 7; mL
